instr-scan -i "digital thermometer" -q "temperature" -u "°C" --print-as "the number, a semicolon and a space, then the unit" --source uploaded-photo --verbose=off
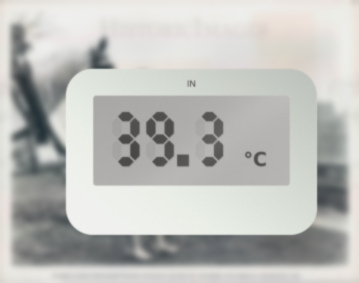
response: 39.3; °C
